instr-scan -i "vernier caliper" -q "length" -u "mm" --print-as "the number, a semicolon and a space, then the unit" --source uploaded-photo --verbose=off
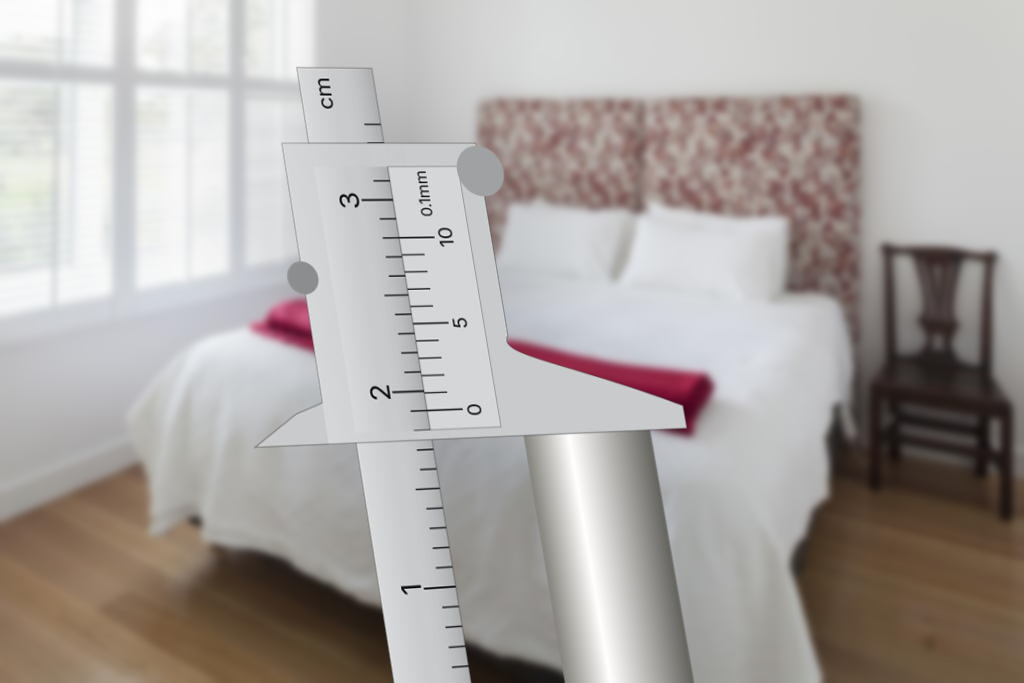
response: 19.0; mm
